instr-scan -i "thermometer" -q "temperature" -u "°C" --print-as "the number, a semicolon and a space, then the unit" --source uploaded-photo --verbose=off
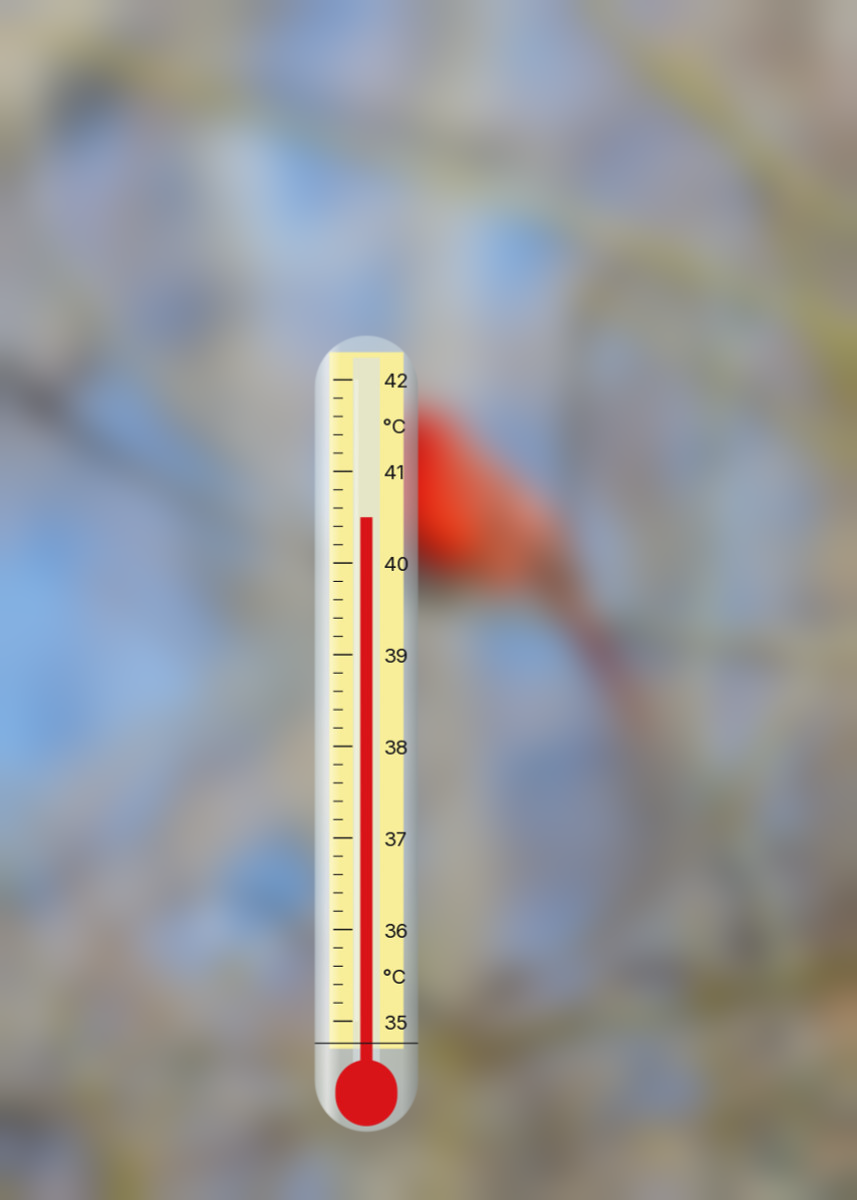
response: 40.5; °C
